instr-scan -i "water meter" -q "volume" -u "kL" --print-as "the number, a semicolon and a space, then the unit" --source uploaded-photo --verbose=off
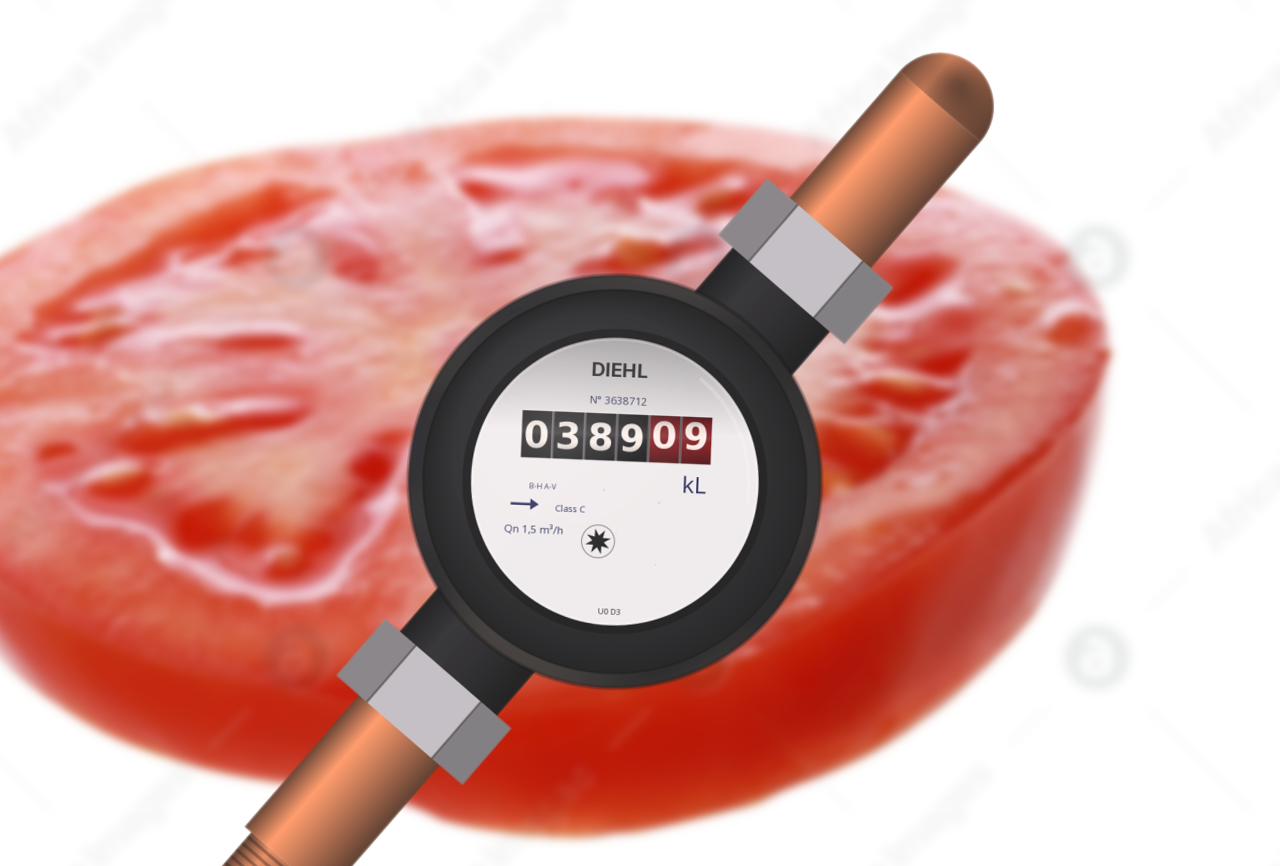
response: 389.09; kL
